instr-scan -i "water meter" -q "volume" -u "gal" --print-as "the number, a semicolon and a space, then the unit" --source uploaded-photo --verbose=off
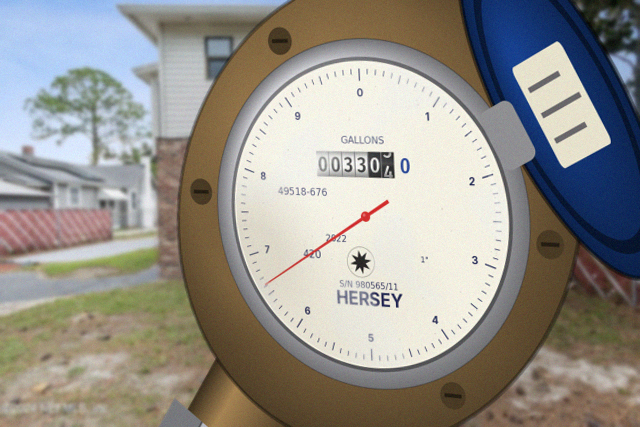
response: 33036.6; gal
